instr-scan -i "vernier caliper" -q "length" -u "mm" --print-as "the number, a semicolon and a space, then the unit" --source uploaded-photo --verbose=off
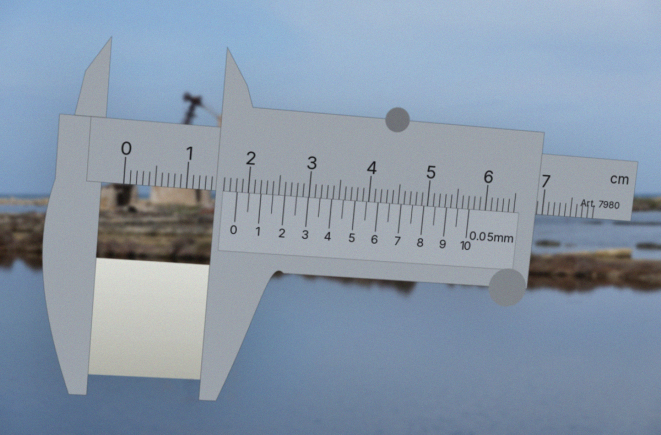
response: 18.2; mm
